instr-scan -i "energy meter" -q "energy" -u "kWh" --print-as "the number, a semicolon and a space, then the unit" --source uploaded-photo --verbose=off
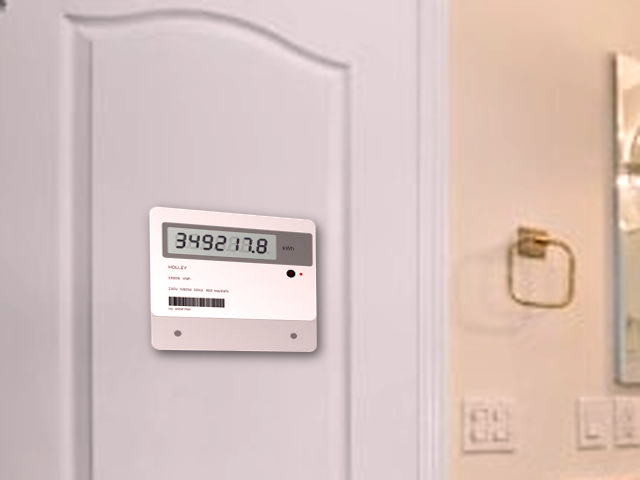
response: 349217.8; kWh
